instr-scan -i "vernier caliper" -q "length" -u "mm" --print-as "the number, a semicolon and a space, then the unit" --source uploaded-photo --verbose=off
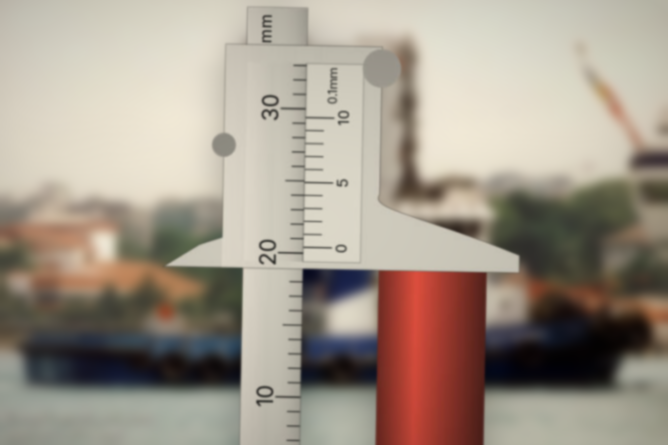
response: 20.4; mm
